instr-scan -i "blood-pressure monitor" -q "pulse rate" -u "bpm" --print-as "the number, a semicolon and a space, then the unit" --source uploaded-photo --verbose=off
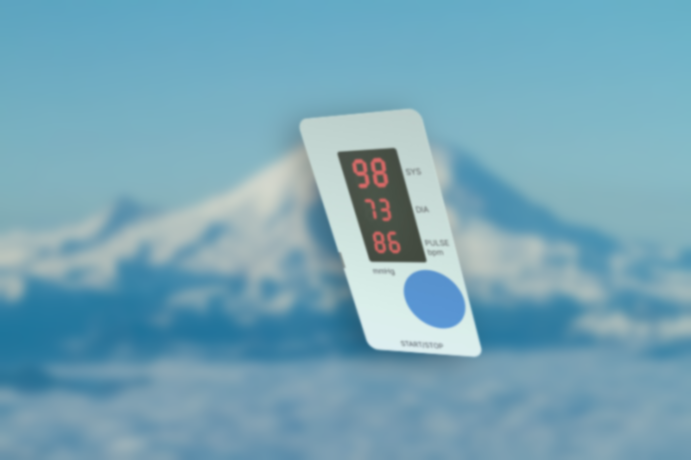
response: 86; bpm
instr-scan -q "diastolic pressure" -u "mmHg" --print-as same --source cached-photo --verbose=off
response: 73; mmHg
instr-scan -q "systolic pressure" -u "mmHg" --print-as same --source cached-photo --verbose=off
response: 98; mmHg
